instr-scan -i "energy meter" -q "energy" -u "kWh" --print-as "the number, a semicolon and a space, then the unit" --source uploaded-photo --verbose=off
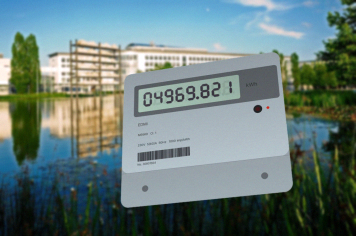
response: 4969.821; kWh
